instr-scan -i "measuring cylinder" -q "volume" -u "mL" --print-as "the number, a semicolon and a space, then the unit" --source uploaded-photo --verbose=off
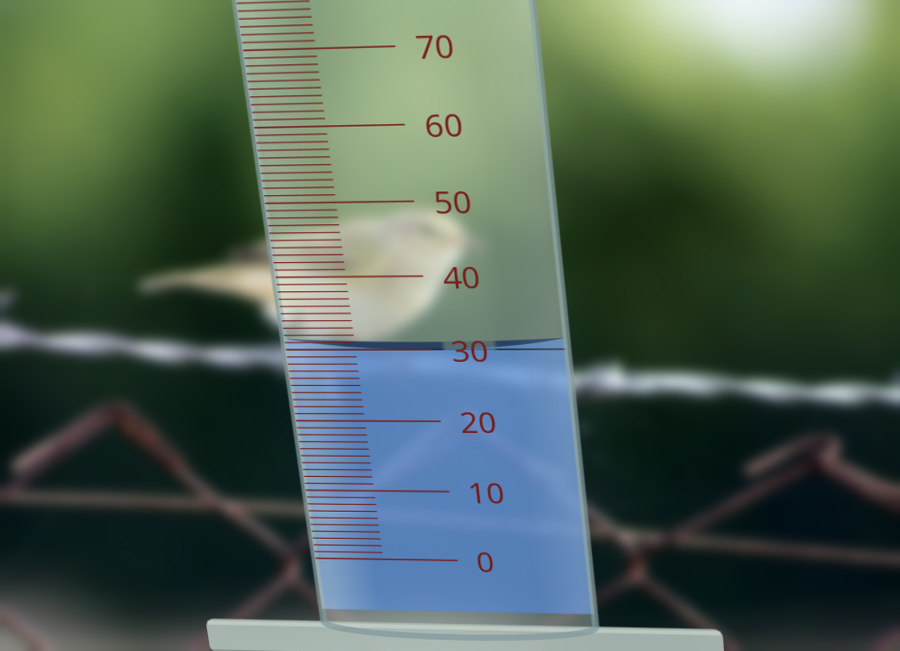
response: 30; mL
